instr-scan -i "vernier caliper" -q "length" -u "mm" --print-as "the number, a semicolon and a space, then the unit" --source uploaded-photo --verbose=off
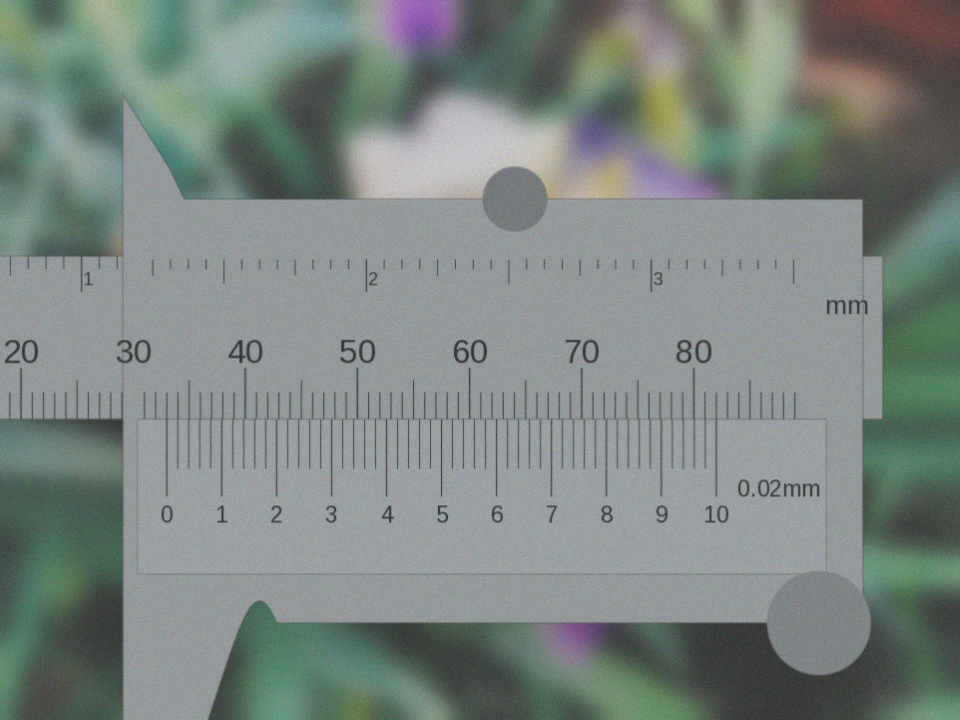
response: 33.0; mm
